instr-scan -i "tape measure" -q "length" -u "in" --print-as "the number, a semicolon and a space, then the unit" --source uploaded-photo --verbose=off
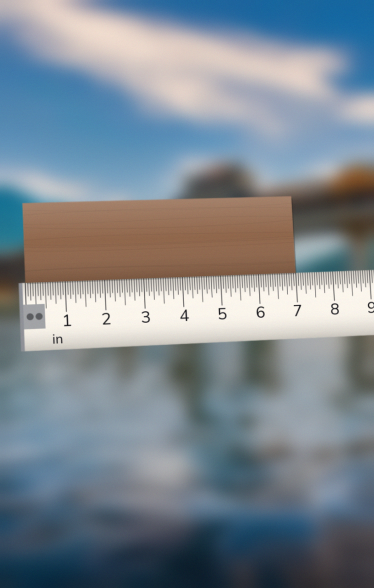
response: 7; in
